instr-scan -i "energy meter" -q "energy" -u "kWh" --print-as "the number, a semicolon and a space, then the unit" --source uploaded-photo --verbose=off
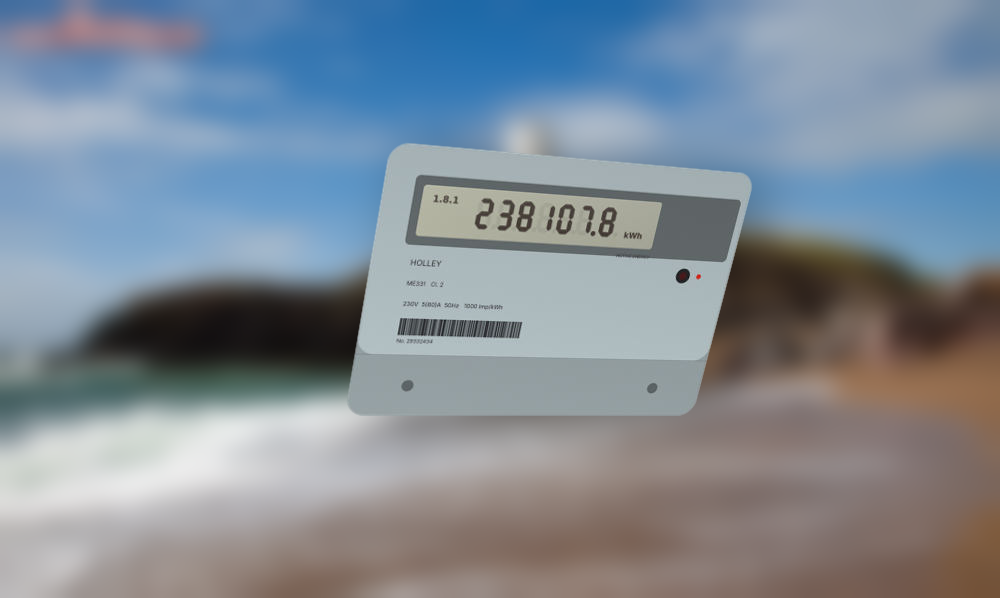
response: 238107.8; kWh
